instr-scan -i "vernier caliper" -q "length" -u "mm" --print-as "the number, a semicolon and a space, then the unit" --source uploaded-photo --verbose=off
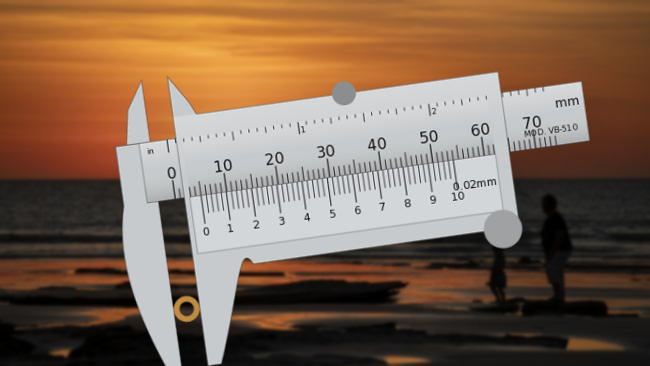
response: 5.0; mm
